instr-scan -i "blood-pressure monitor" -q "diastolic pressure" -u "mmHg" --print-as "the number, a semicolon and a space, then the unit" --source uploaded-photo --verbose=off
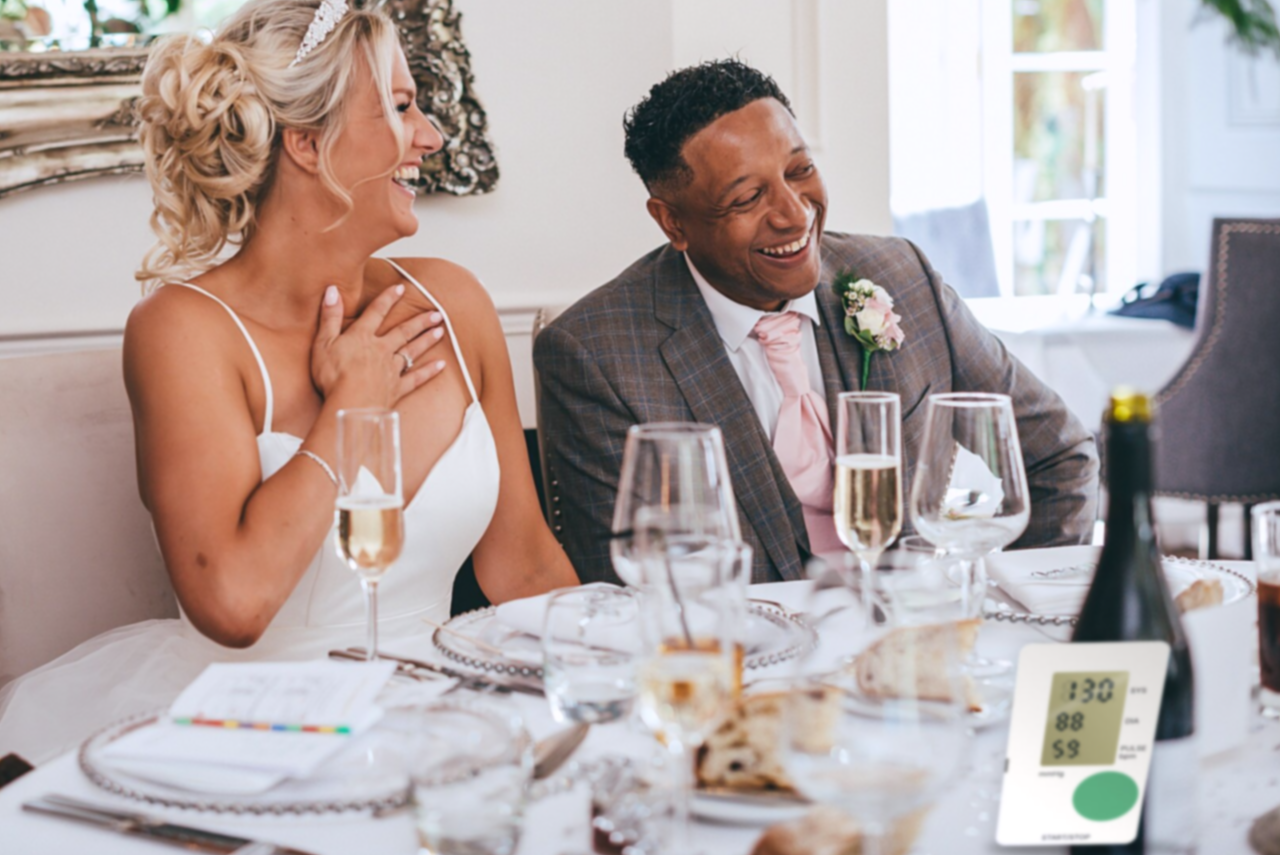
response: 88; mmHg
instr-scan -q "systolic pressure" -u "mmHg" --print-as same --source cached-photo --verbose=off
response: 130; mmHg
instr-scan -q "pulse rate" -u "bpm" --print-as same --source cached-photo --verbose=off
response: 59; bpm
